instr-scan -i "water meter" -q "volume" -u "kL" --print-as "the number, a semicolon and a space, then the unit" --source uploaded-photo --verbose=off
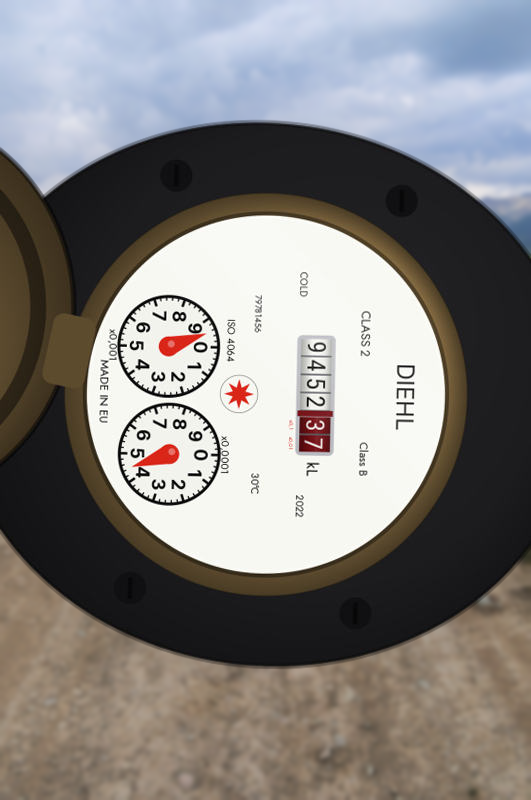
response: 9452.3694; kL
